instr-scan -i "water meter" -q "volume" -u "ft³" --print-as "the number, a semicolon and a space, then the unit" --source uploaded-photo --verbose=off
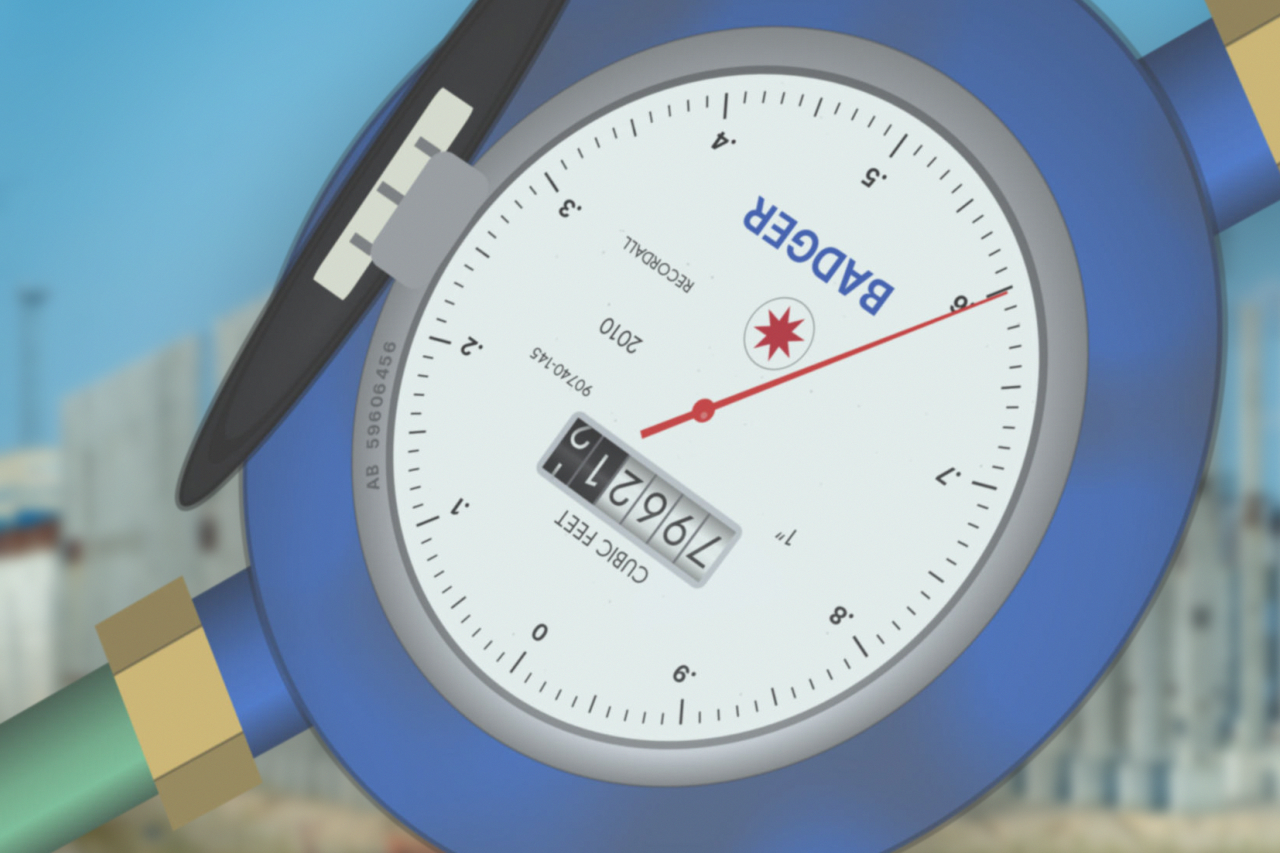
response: 796211.60; ft³
